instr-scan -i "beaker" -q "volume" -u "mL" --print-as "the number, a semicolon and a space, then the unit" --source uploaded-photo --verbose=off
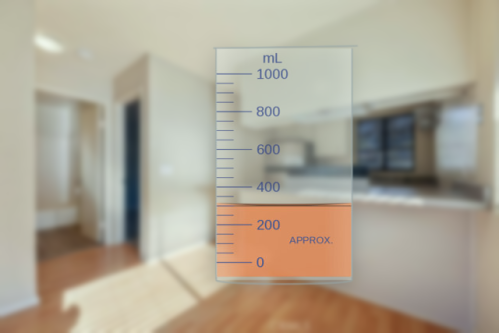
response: 300; mL
